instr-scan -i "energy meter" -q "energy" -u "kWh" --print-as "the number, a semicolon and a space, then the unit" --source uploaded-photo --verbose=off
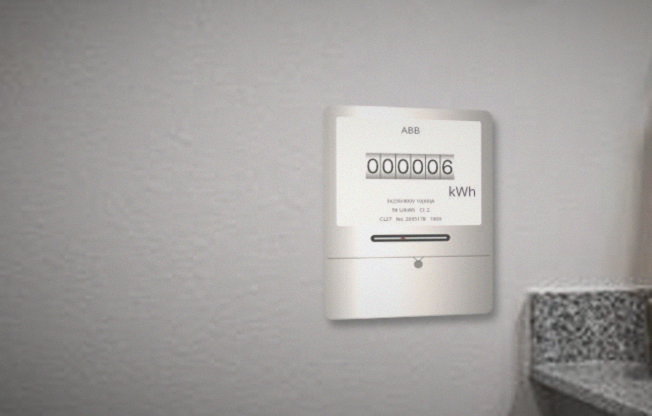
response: 6; kWh
